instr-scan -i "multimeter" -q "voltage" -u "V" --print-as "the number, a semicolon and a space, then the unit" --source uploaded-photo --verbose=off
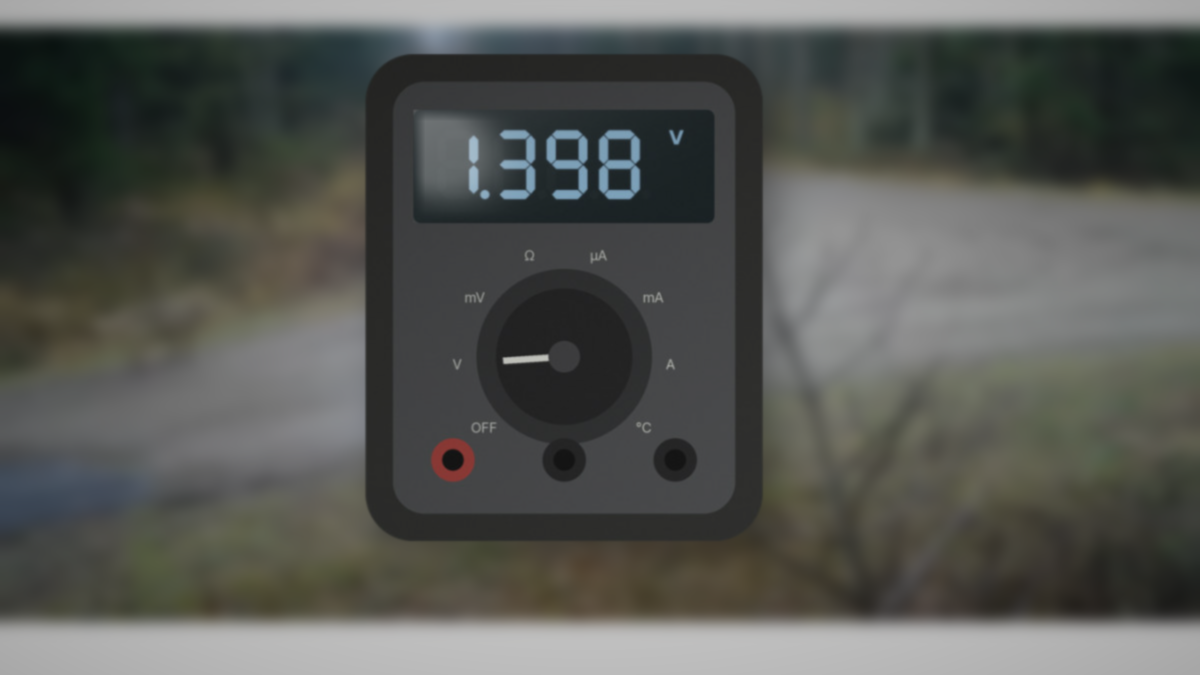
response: 1.398; V
